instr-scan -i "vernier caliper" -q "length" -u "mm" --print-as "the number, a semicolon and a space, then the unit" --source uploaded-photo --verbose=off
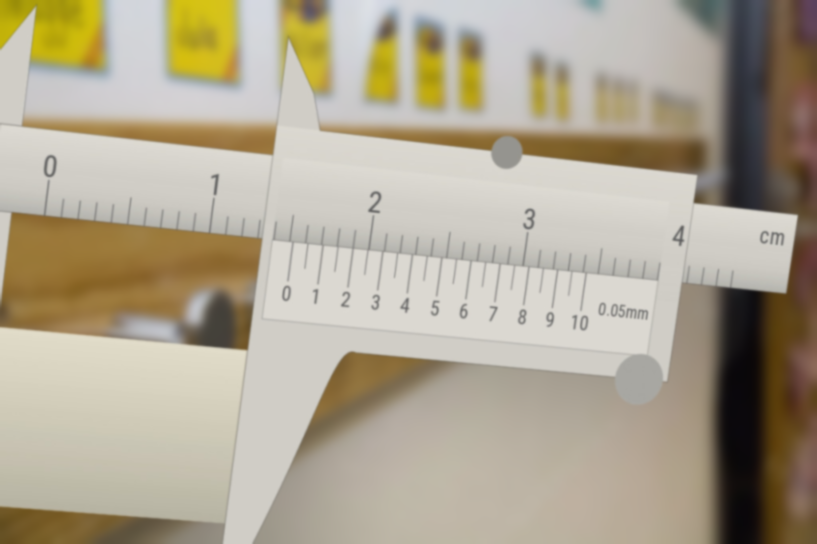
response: 15.2; mm
